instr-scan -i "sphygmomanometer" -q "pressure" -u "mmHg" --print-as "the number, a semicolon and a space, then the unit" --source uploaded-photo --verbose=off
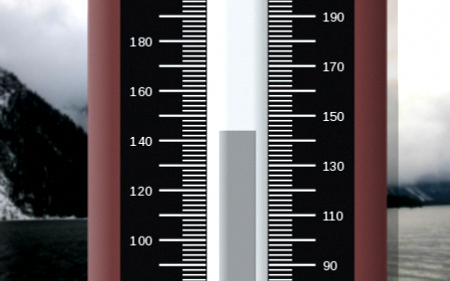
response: 144; mmHg
